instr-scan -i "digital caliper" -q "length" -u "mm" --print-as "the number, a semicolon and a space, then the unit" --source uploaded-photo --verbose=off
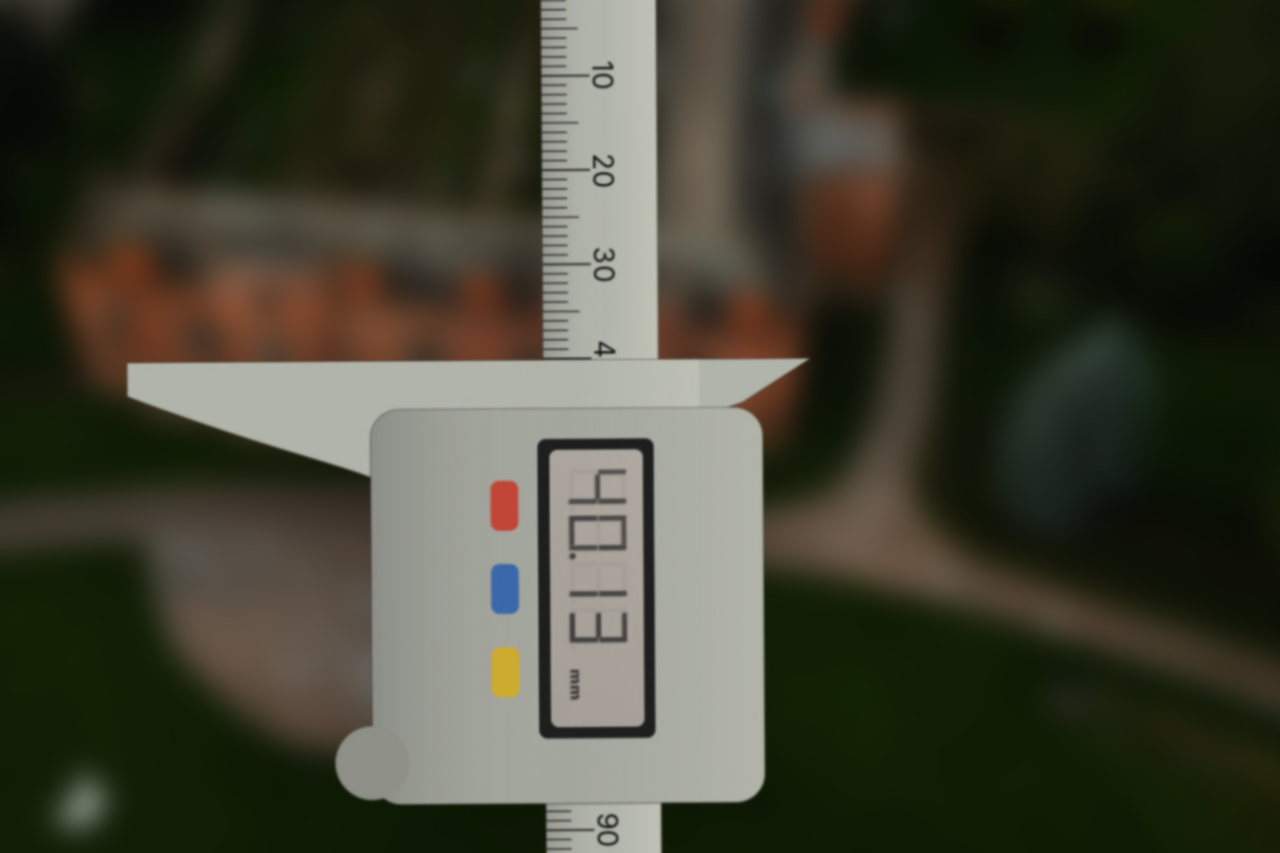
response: 40.13; mm
